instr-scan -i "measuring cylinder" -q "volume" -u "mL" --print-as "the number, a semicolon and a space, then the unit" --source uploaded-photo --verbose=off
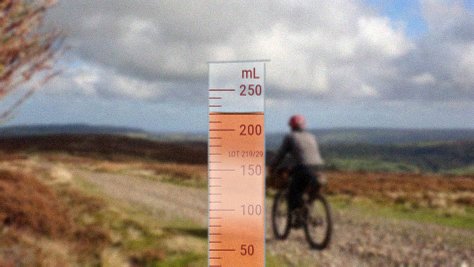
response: 220; mL
